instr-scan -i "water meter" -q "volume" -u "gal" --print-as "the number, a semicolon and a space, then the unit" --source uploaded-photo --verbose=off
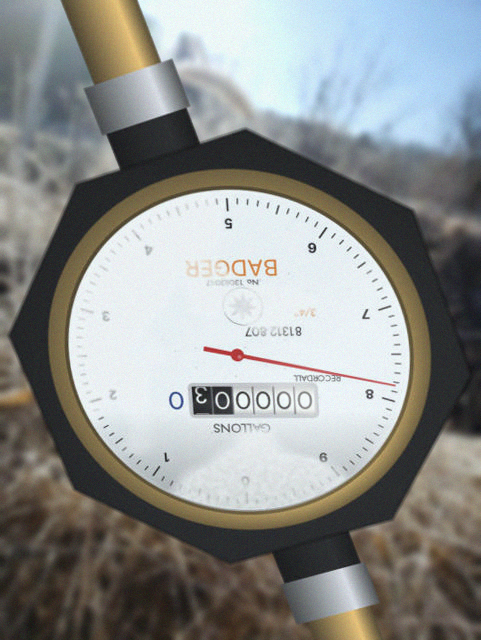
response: 27.8; gal
